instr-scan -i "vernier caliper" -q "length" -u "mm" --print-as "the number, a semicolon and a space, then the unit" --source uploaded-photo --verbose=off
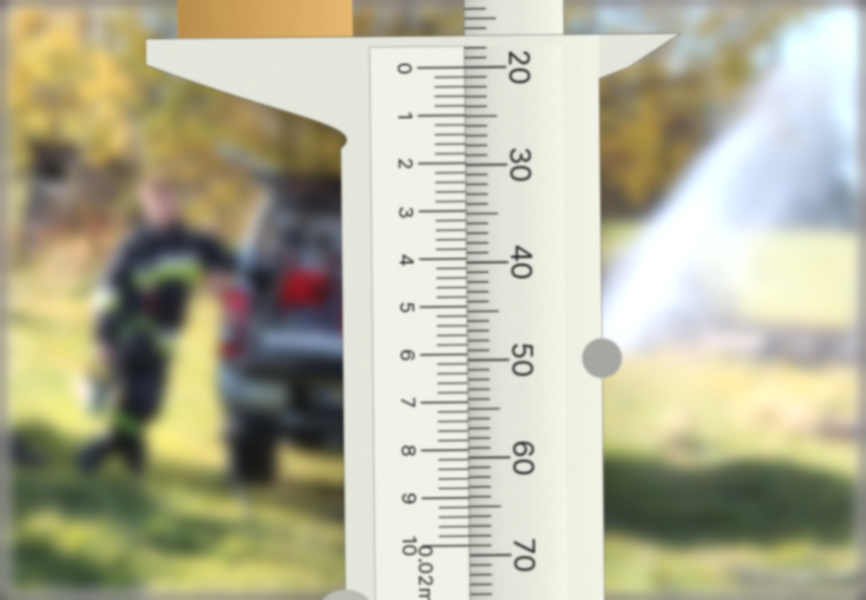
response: 20.0; mm
